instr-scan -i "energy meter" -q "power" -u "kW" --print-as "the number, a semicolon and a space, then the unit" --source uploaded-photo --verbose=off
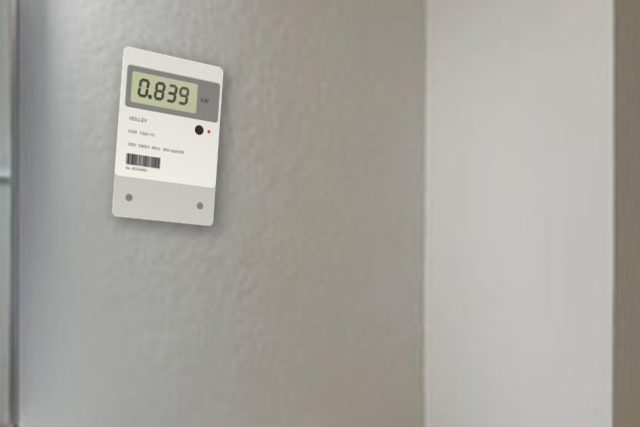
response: 0.839; kW
